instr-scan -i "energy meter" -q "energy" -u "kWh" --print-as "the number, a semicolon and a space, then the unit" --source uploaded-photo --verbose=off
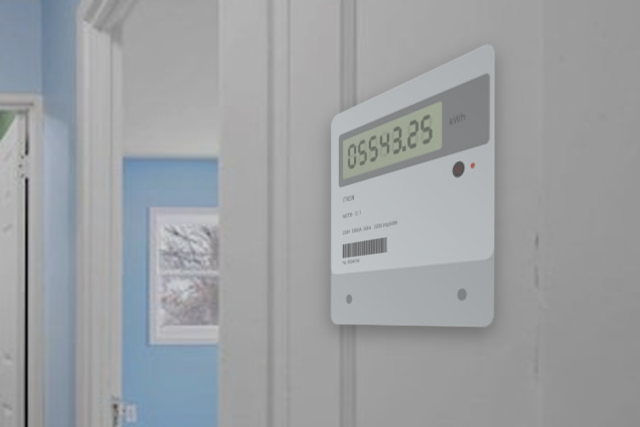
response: 5543.25; kWh
